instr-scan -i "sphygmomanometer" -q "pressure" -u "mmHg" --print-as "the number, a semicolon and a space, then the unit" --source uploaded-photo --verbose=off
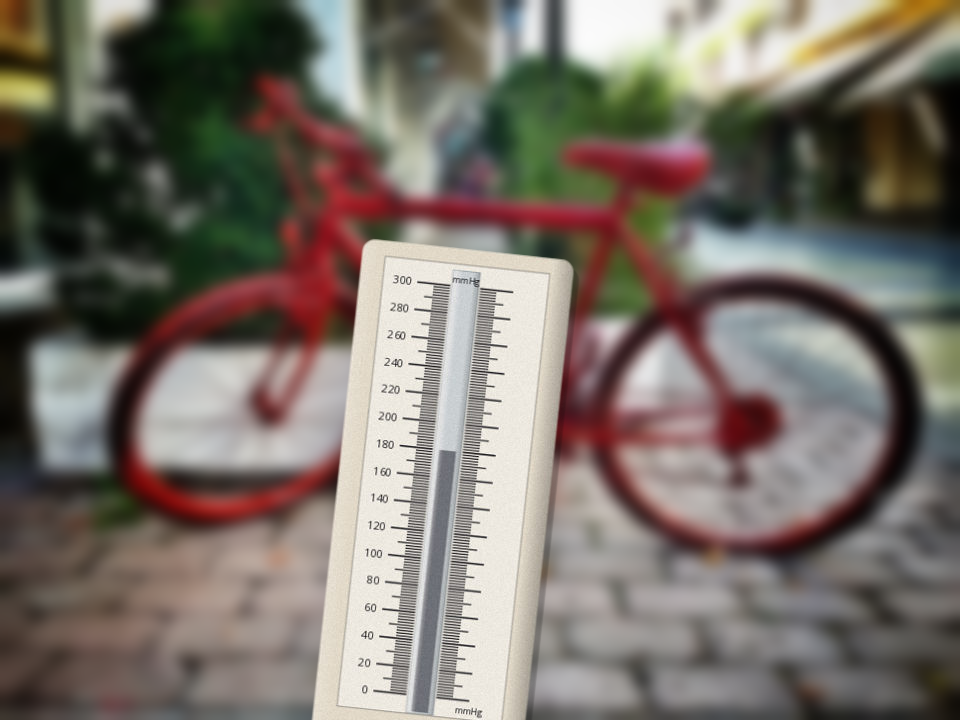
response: 180; mmHg
